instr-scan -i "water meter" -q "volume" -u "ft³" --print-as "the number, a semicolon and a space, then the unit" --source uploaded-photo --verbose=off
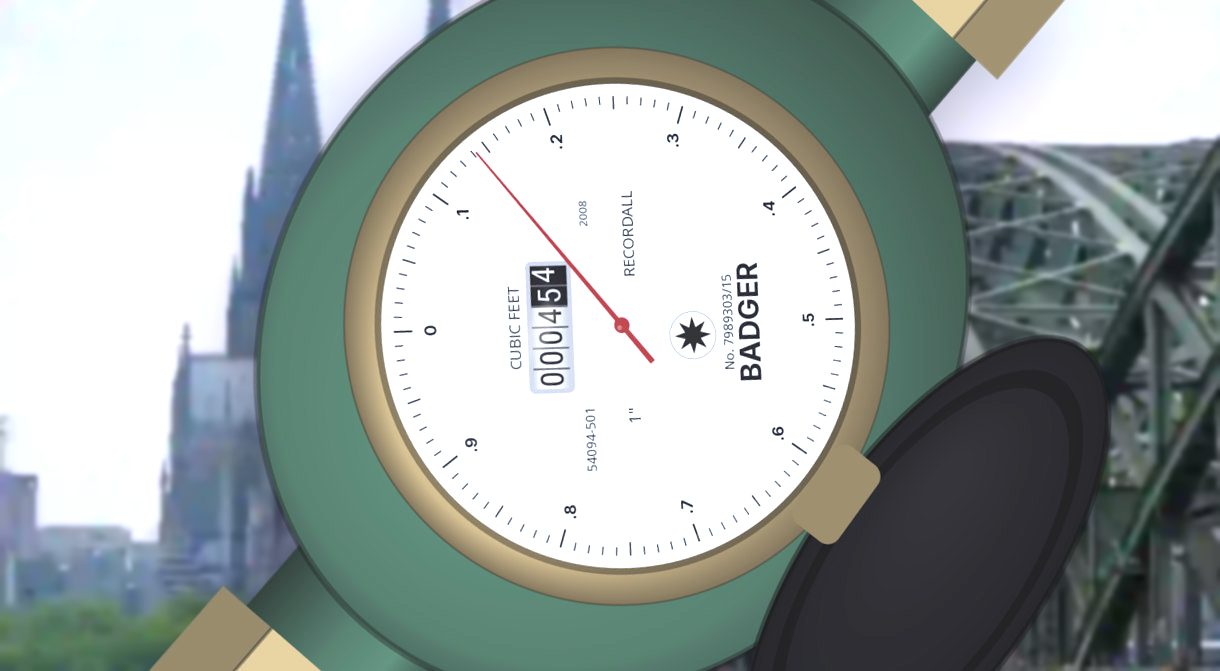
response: 454.14; ft³
